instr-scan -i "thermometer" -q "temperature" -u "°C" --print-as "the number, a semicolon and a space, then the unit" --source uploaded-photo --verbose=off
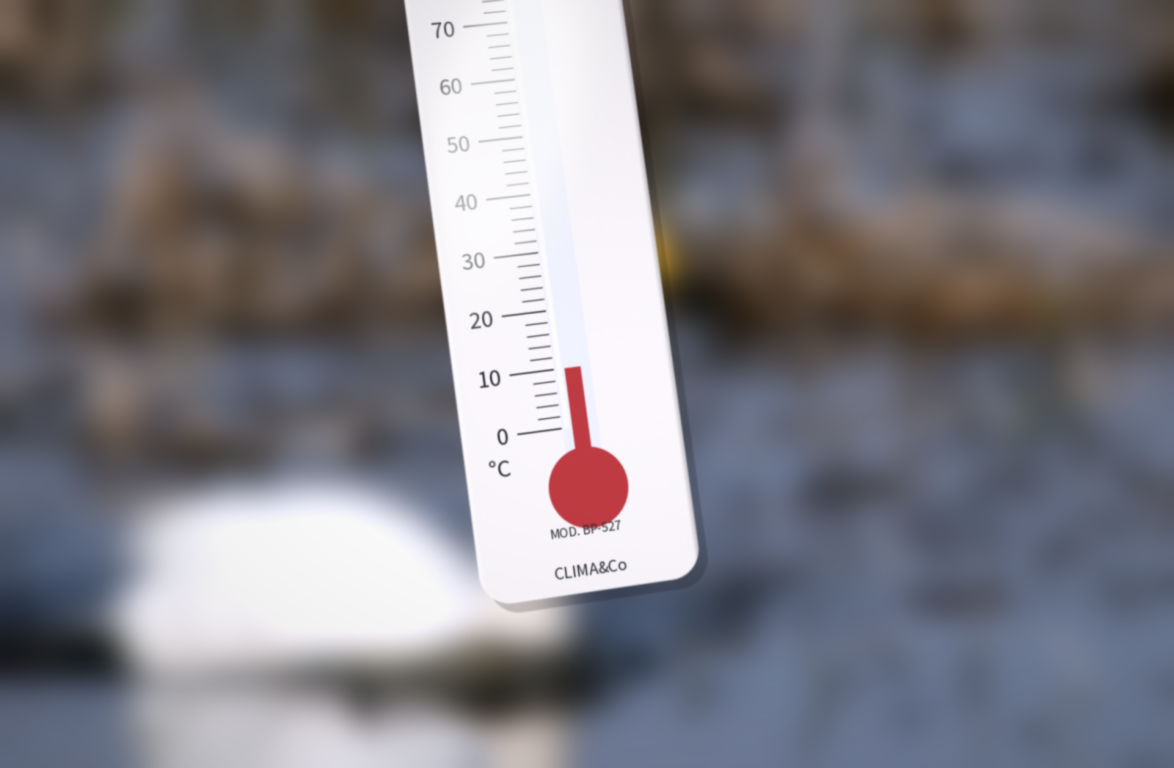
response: 10; °C
